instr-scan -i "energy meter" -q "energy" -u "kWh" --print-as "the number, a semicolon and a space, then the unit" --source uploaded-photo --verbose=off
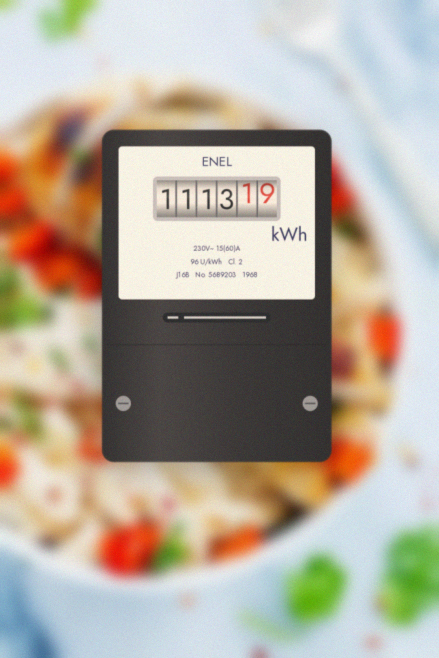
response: 1113.19; kWh
